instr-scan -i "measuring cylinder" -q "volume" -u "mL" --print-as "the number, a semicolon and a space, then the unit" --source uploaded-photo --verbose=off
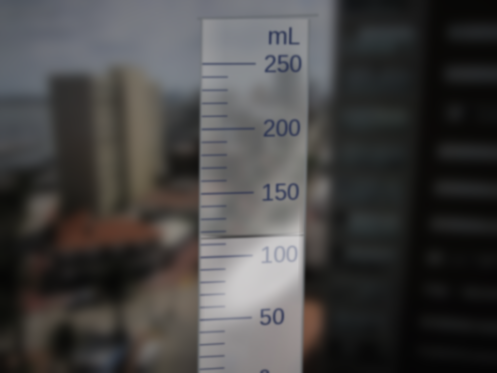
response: 115; mL
